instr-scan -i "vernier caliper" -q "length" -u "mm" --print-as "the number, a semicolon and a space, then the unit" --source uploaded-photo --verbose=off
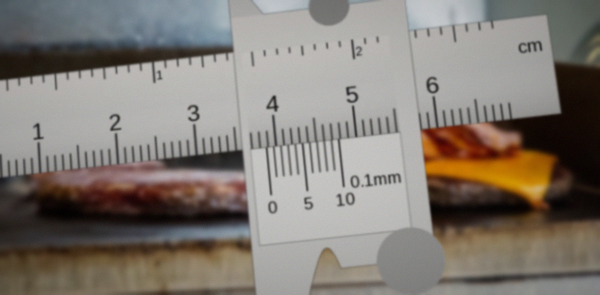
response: 38.8; mm
